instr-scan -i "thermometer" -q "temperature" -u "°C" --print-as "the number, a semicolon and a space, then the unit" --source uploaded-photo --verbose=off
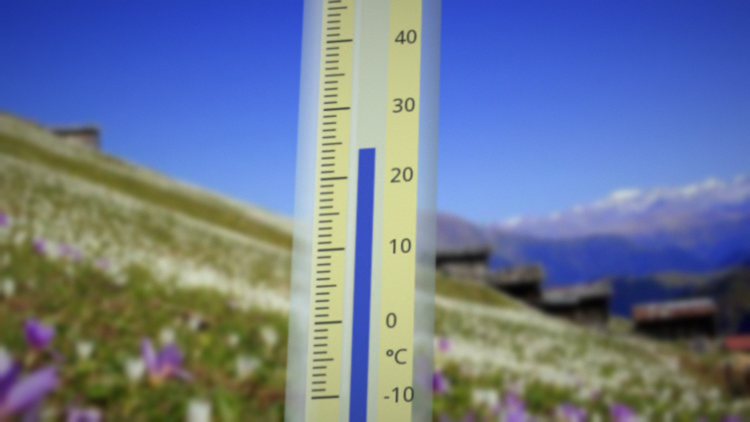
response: 24; °C
